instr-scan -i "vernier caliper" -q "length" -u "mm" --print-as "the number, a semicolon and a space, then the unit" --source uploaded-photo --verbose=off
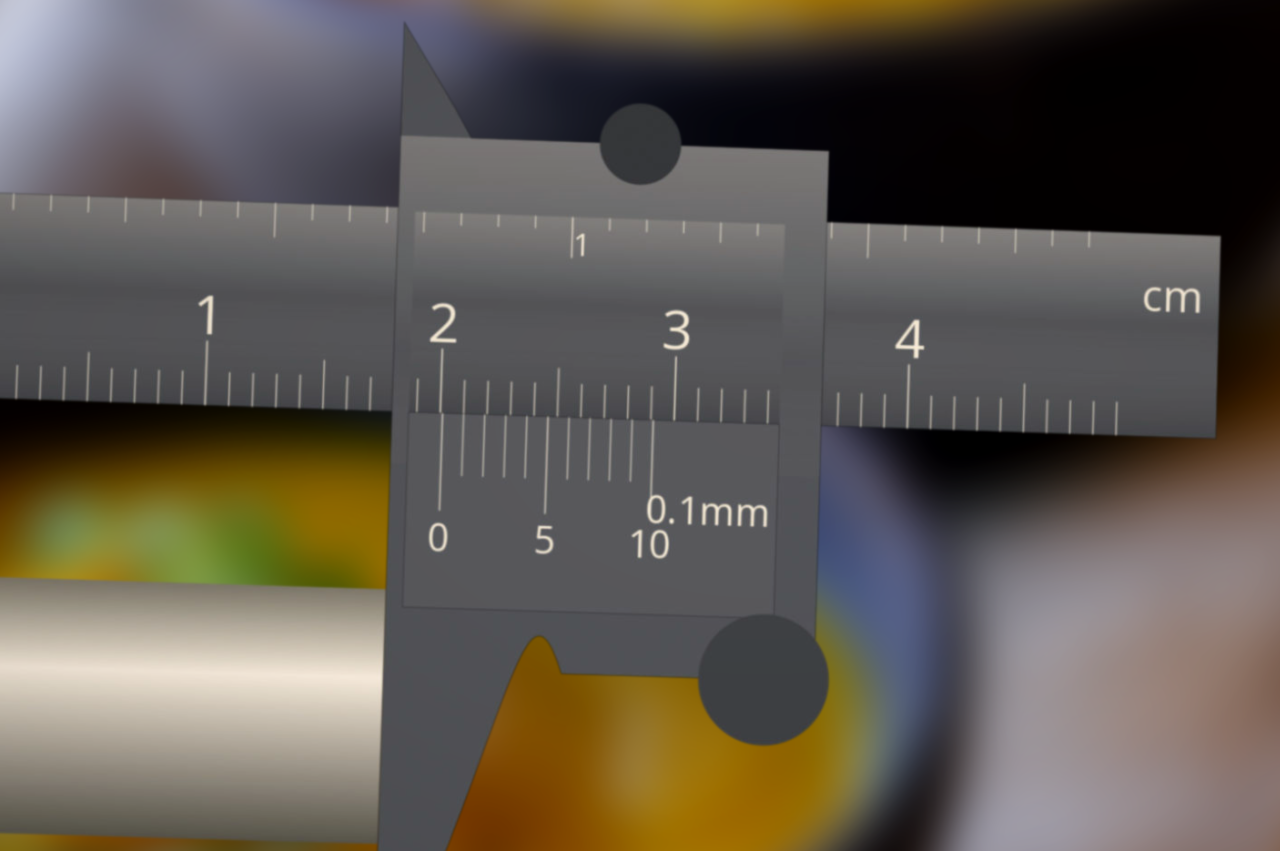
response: 20.1; mm
